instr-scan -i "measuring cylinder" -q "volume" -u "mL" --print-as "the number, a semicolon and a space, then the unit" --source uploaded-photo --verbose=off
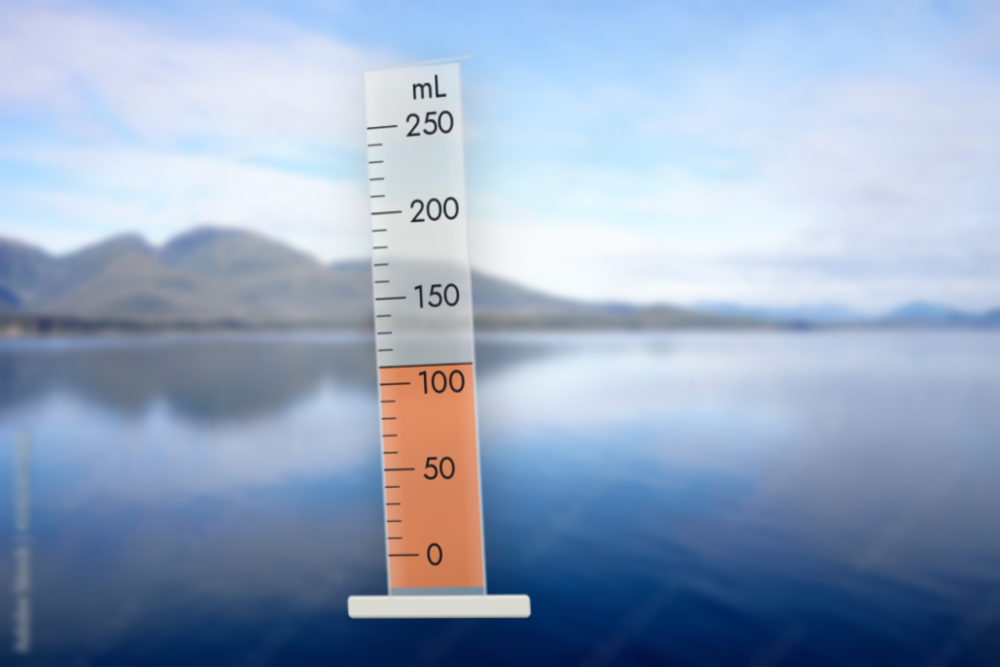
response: 110; mL
